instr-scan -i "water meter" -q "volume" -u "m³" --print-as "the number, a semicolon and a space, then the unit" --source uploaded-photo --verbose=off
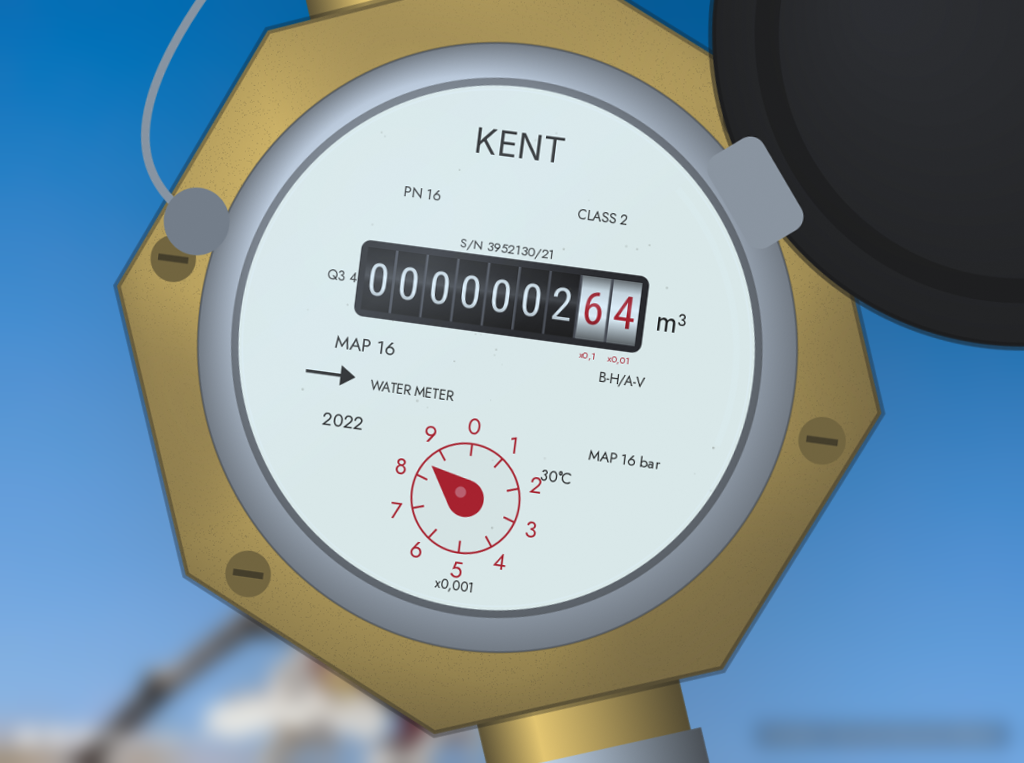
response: 2.648; m³
